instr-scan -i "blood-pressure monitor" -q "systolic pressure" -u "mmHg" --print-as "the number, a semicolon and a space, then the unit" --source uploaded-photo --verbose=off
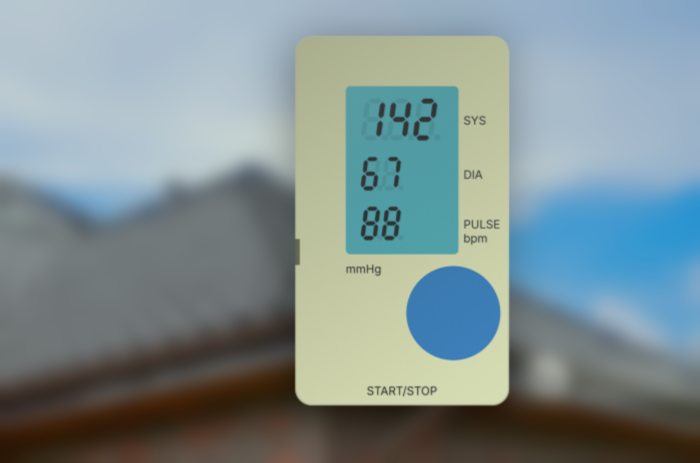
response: 142; mmHg
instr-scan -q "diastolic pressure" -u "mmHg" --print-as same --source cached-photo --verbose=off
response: 67; mmHg
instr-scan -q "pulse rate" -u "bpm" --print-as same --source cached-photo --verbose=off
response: 88; bpm
